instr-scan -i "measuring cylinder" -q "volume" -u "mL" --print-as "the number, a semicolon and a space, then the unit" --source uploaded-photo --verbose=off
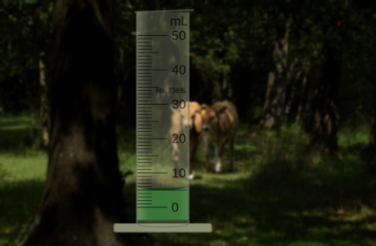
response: 5; mL
